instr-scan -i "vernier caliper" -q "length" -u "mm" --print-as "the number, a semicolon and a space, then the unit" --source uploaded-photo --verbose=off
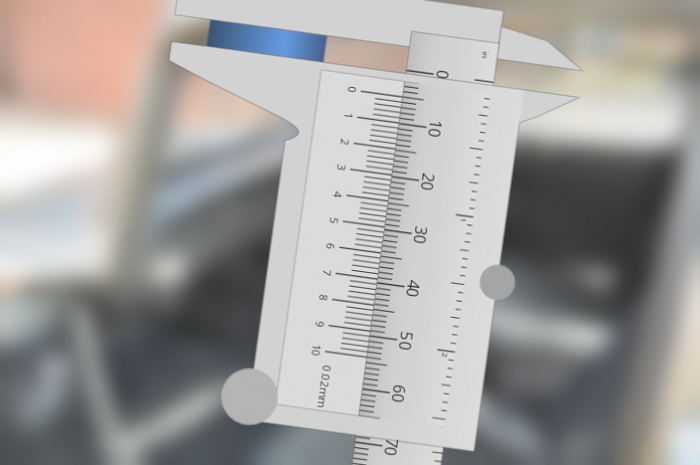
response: 5.0; mm
